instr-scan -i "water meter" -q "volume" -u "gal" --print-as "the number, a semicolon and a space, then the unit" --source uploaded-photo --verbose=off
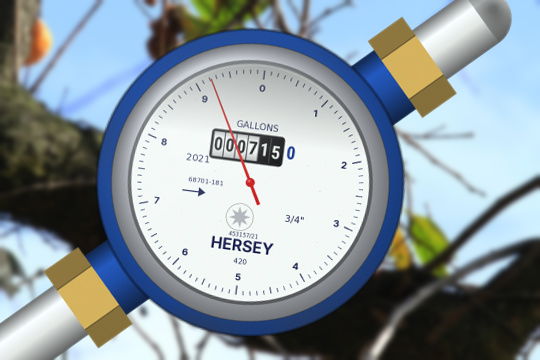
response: 7149.2; gal
